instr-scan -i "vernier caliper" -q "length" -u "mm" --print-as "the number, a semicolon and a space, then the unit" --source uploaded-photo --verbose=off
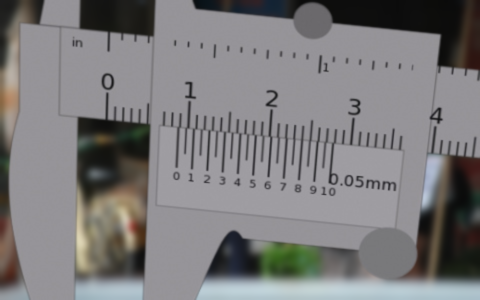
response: 8.8; mm
